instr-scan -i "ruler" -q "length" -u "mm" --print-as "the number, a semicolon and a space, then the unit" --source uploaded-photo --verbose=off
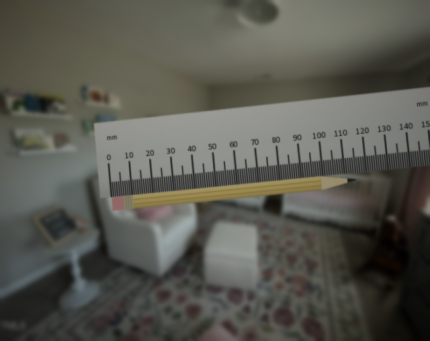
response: 115; mm
